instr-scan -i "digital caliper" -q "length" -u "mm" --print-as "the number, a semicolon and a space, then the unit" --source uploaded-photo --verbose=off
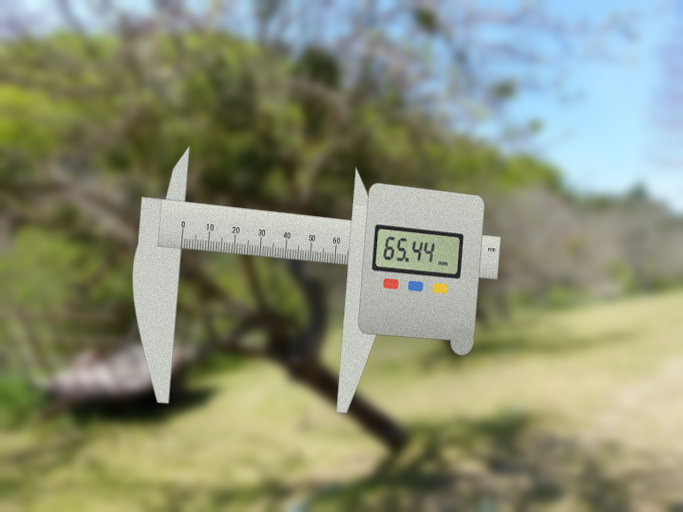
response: 65.44; mm
